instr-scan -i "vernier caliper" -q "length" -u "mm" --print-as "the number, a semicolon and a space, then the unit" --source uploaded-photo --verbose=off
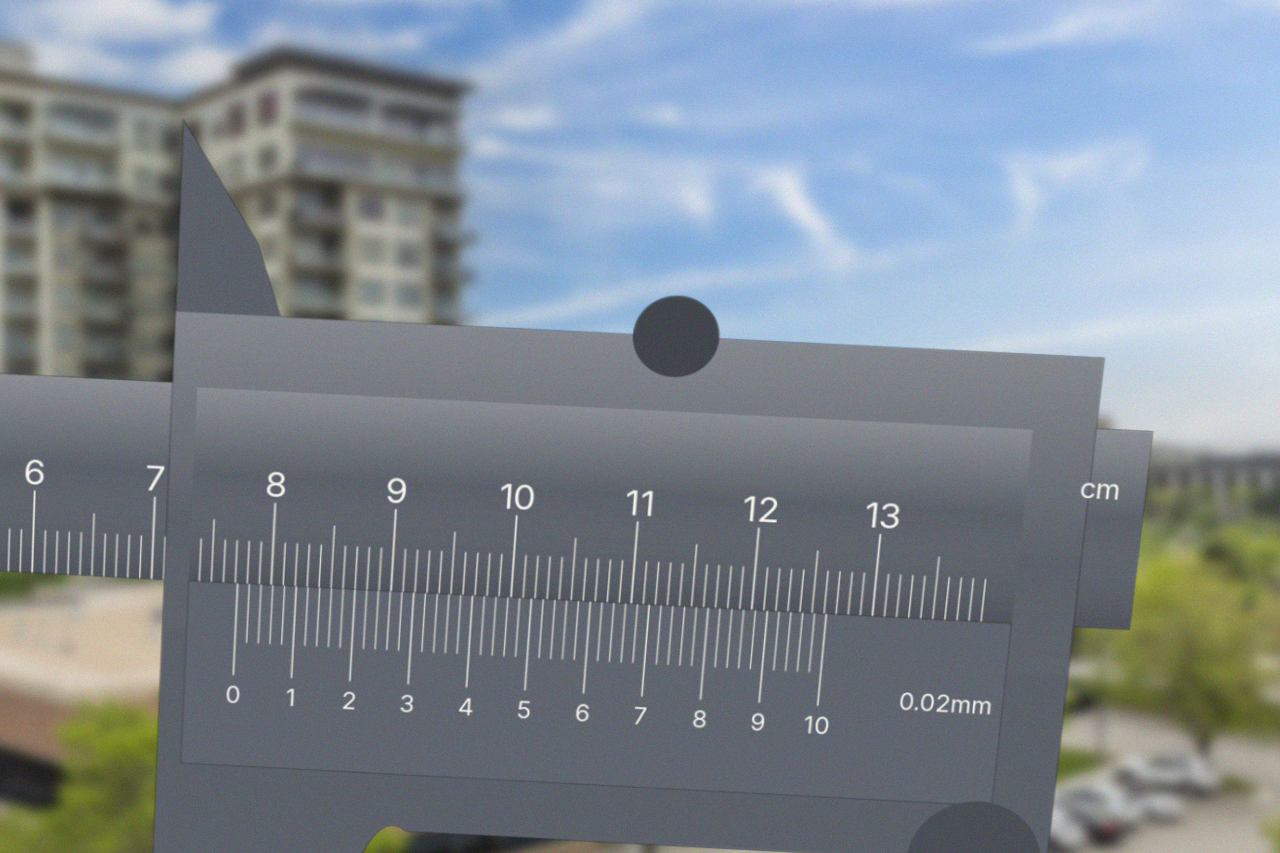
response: 77.2; mm
